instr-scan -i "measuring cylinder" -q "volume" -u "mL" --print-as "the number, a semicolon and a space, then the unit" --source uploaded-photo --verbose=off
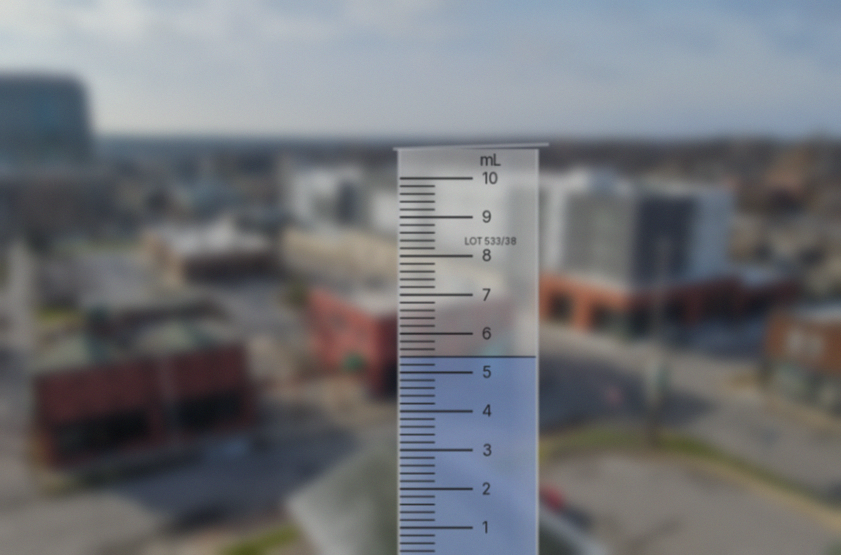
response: 5.4; mL
